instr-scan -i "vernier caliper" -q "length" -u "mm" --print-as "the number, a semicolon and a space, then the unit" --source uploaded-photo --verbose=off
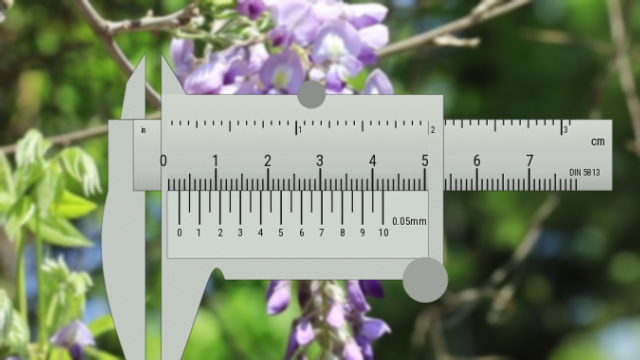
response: 3.0; mm
